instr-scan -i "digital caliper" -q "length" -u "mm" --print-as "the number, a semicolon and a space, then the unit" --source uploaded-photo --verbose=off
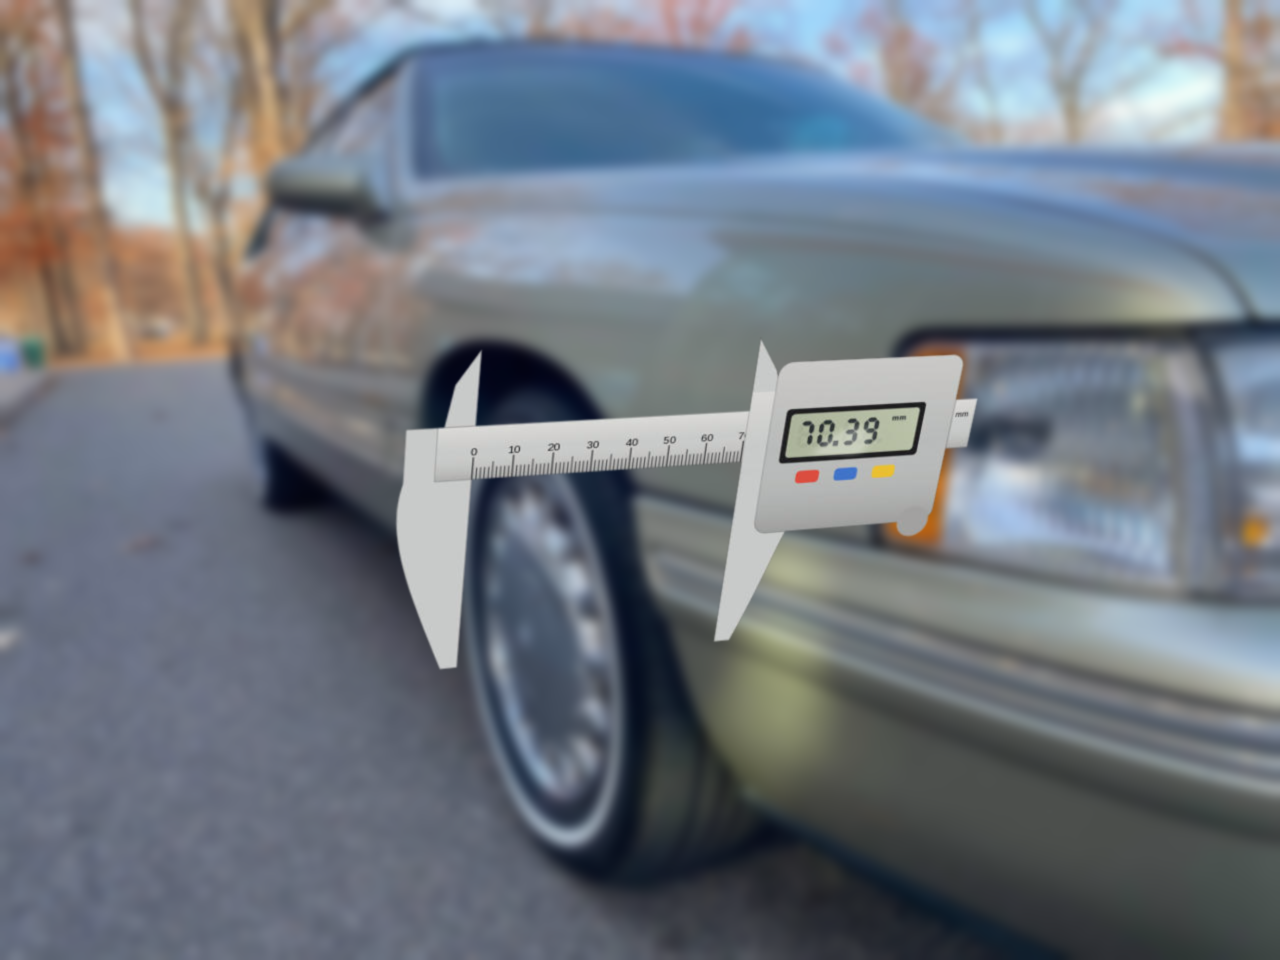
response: 70.39; mm
